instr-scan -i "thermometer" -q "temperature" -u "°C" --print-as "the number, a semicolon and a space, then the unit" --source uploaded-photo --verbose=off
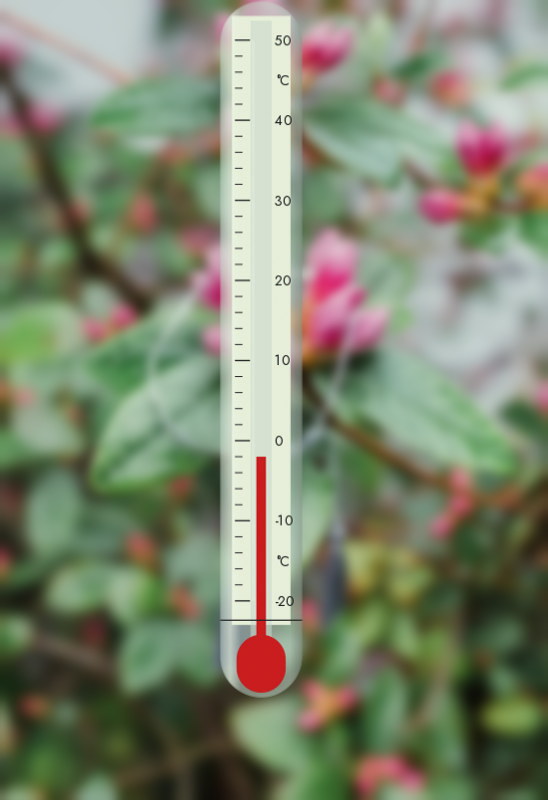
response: -2; °C
